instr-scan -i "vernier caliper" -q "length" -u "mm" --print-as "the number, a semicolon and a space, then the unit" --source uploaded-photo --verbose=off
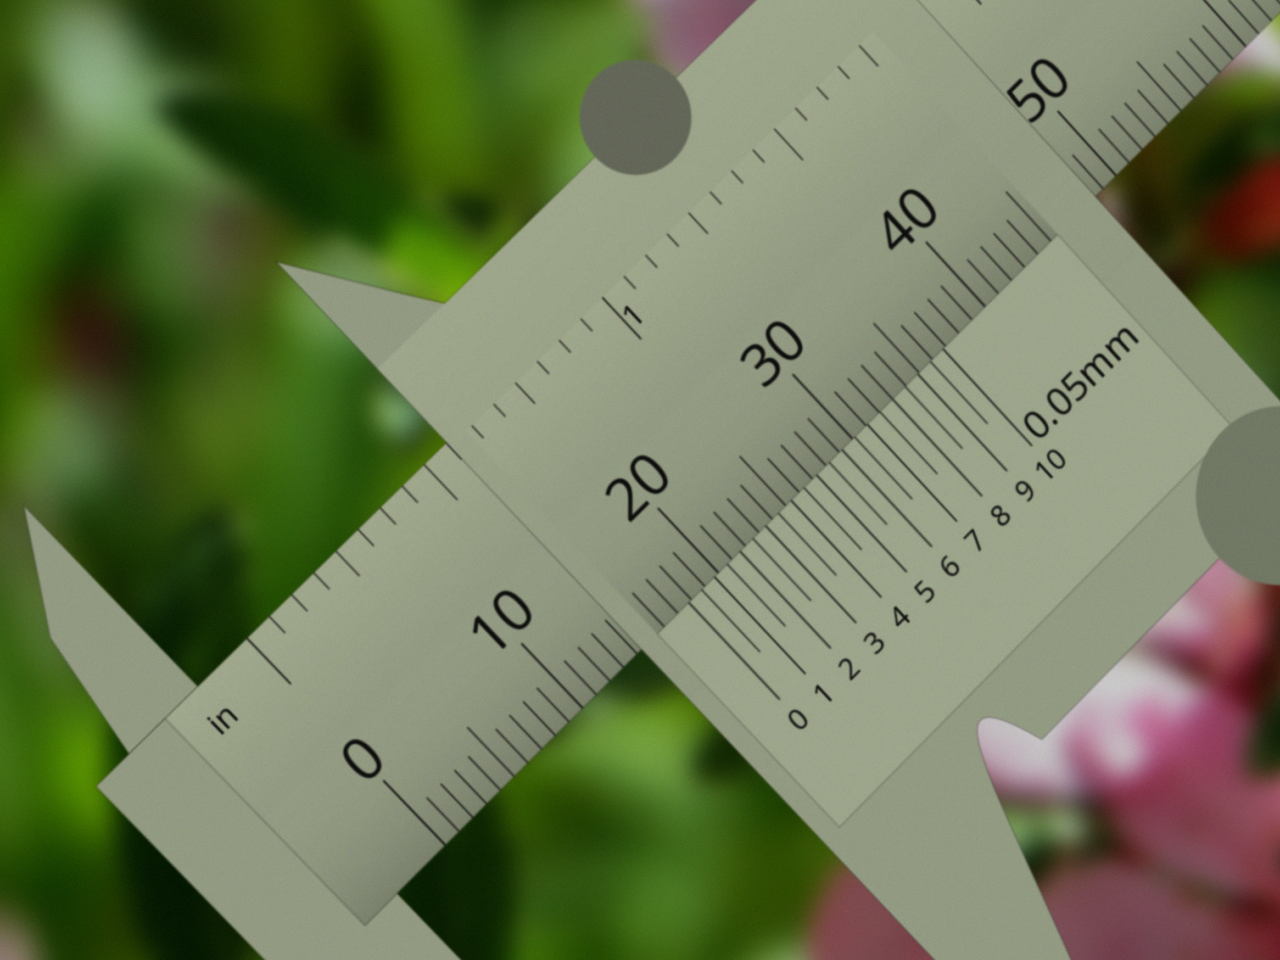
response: 17.8; mm
